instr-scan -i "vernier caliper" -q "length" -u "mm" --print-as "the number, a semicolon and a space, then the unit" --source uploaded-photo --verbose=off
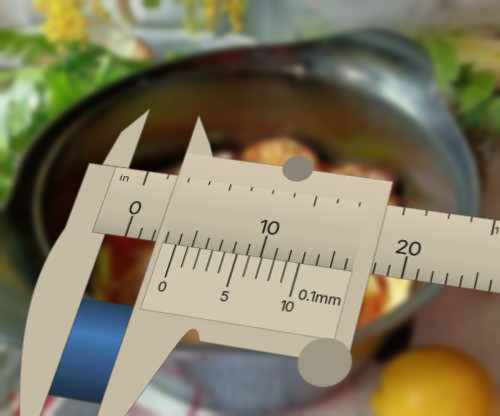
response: 3.8; mm
